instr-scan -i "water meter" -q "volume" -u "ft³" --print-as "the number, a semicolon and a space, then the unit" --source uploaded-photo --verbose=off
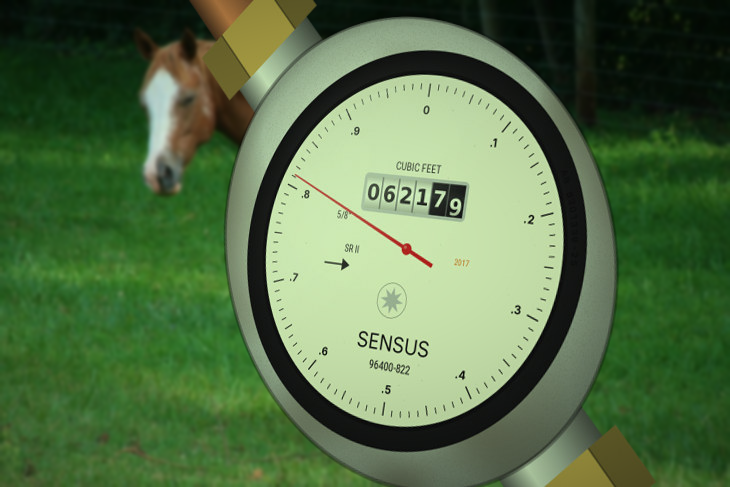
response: 62178.81; ft³
